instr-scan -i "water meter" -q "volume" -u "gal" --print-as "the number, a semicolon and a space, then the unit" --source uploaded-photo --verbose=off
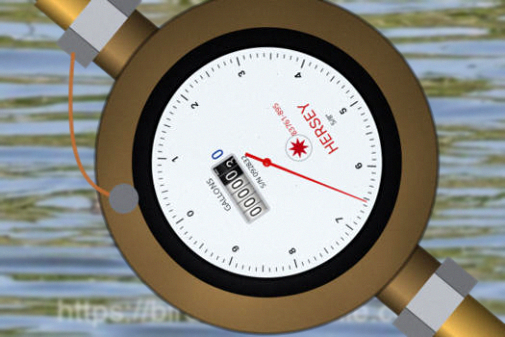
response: 26.5; gal
